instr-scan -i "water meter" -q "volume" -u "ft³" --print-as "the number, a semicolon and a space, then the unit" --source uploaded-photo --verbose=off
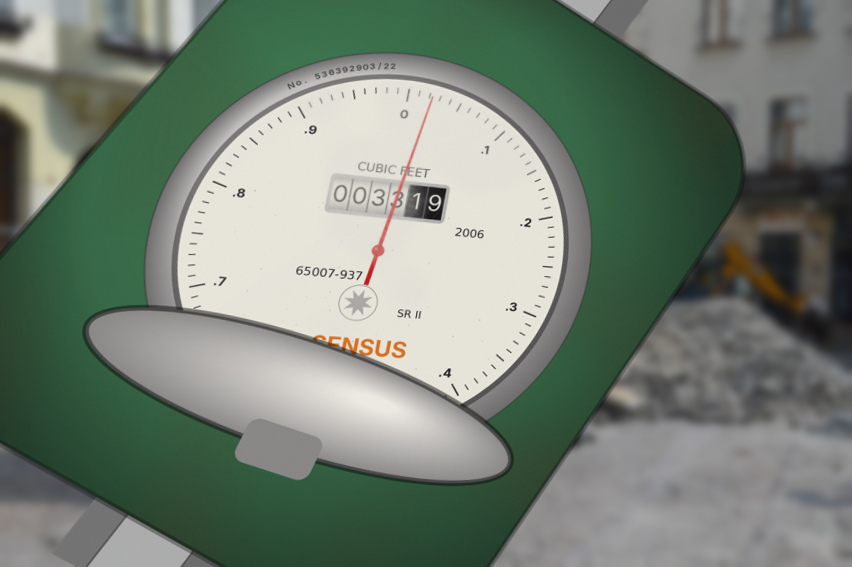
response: 3319.02; ft³
